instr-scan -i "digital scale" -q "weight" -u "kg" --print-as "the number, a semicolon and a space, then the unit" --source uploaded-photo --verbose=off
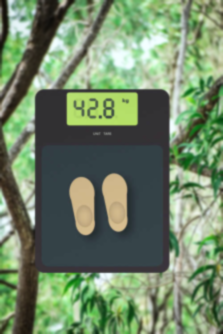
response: 42.8; kg
